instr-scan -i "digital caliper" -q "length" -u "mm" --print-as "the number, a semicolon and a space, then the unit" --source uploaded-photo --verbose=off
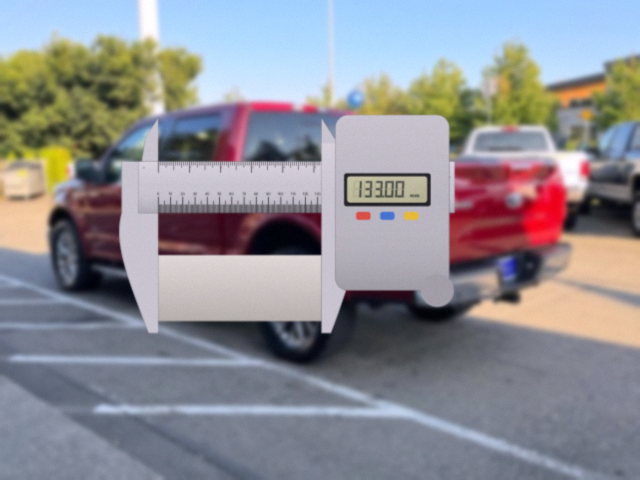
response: 133.00; mm
